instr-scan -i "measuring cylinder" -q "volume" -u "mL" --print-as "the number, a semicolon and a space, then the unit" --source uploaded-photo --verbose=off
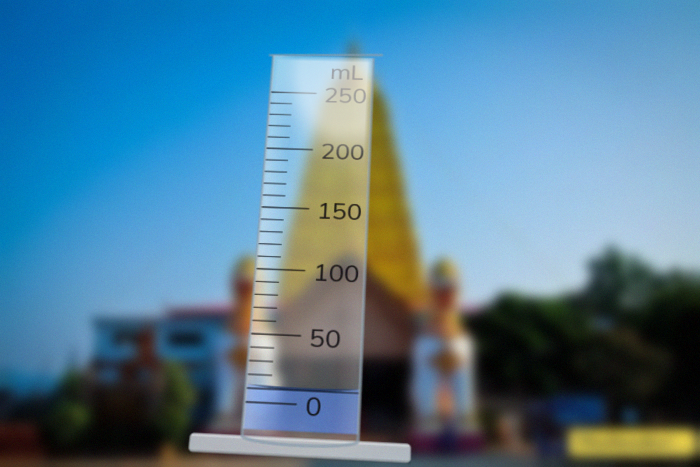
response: 10; mL
